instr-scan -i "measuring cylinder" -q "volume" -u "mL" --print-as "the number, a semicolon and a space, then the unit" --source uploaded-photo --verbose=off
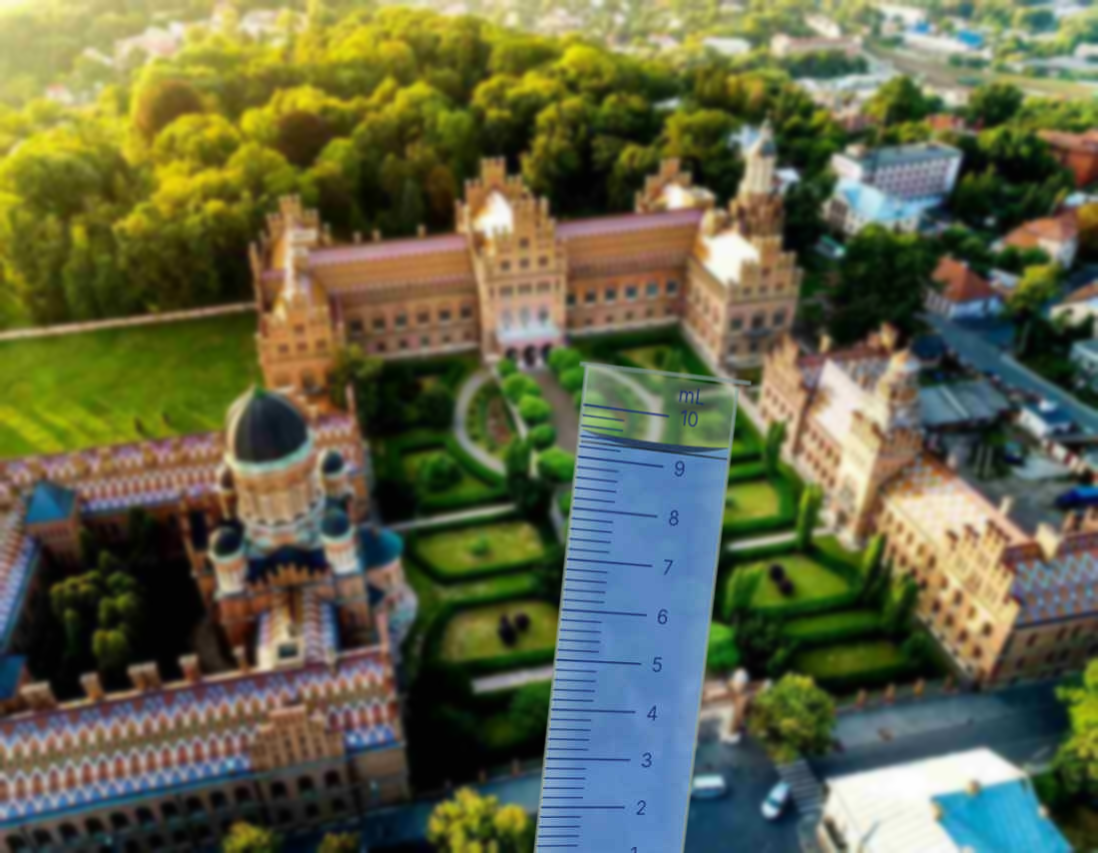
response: 9.3; mL
